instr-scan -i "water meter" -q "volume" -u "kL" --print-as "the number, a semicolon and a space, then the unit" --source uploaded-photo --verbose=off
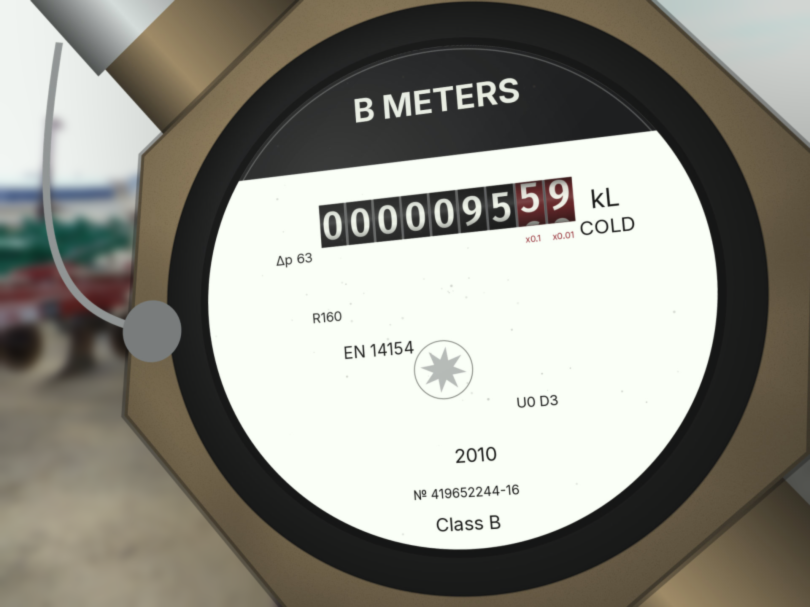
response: 95.59; kL
